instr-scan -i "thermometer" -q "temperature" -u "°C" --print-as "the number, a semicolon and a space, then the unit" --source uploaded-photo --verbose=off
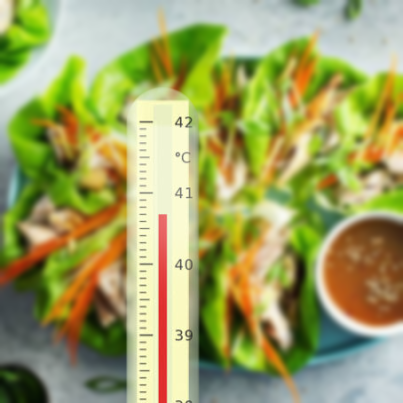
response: 40.7; °C
